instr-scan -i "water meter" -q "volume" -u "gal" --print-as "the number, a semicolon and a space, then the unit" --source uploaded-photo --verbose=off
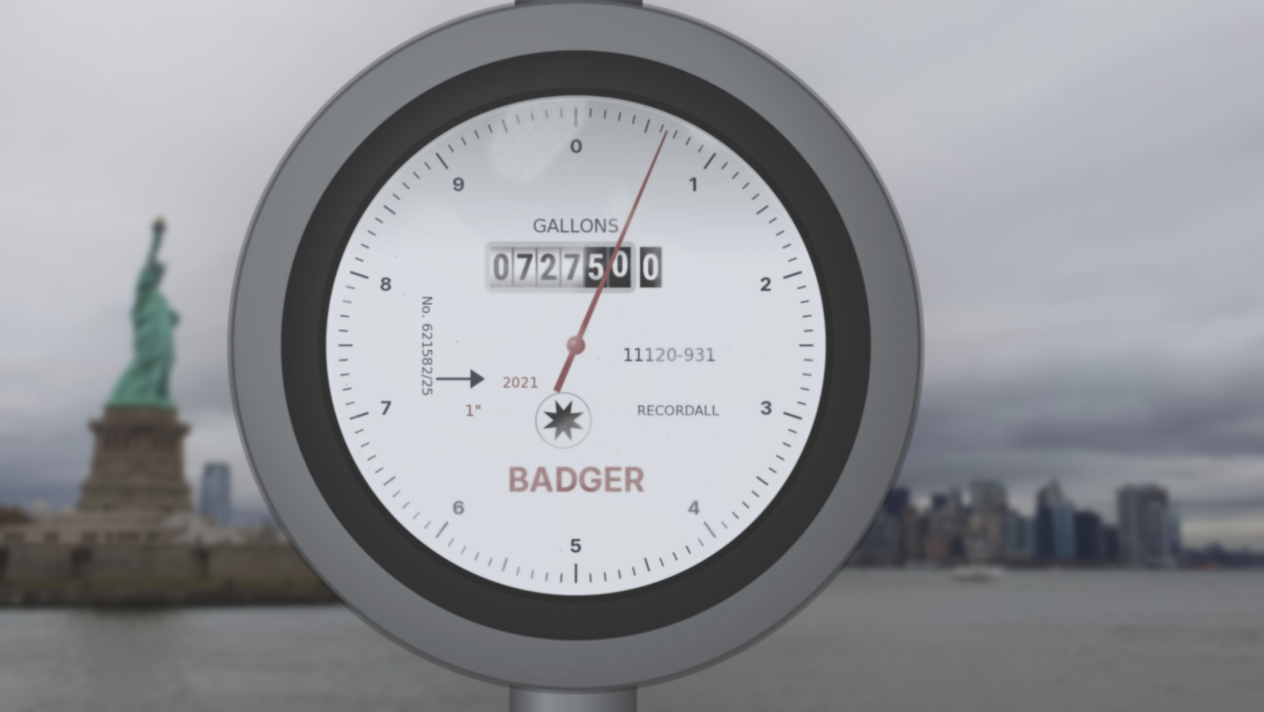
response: 727500.6; gal
